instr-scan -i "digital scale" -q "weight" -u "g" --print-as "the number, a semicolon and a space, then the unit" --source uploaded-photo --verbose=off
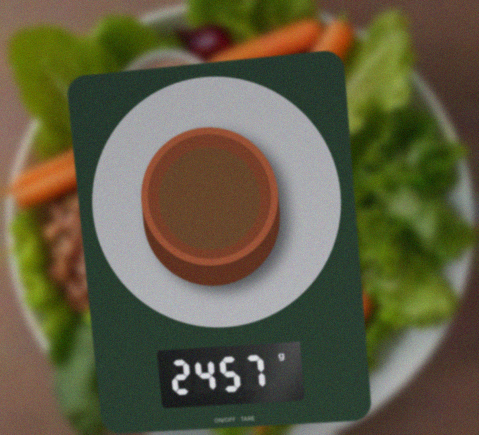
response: 2457; g
